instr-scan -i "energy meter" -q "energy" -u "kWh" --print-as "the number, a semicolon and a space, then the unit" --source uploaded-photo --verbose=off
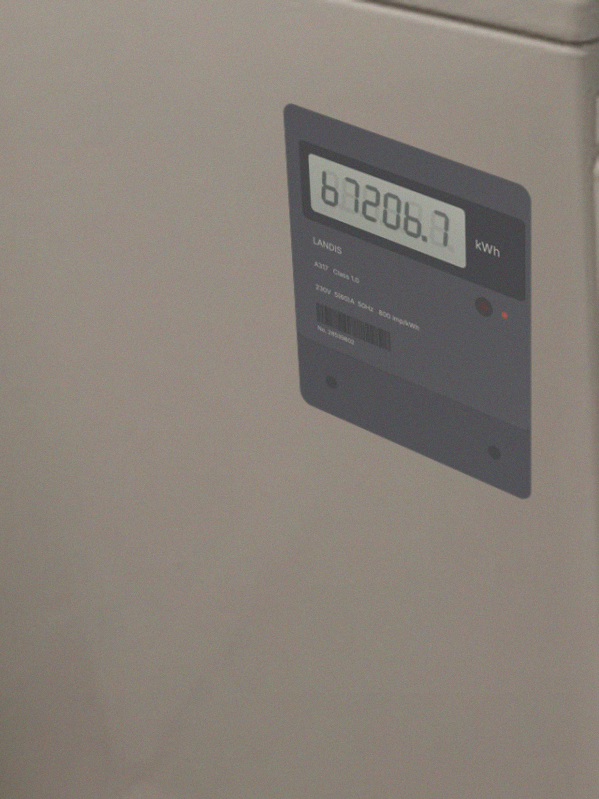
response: 67206.7; kWh
